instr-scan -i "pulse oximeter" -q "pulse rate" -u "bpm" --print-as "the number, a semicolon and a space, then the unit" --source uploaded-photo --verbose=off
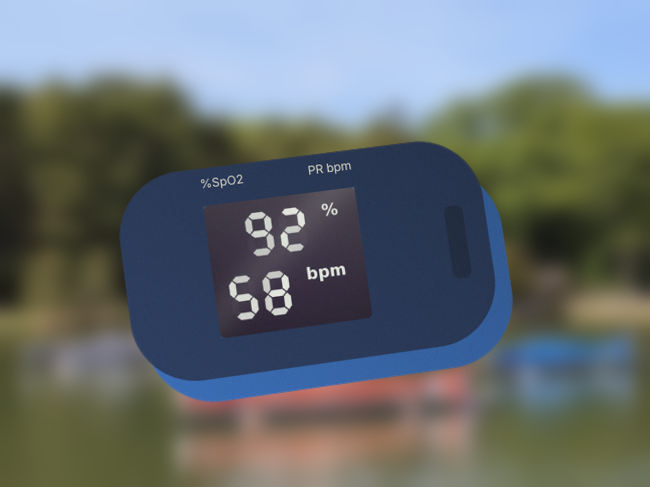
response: 58; bpm
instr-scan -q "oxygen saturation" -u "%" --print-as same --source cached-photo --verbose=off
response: 92; %
